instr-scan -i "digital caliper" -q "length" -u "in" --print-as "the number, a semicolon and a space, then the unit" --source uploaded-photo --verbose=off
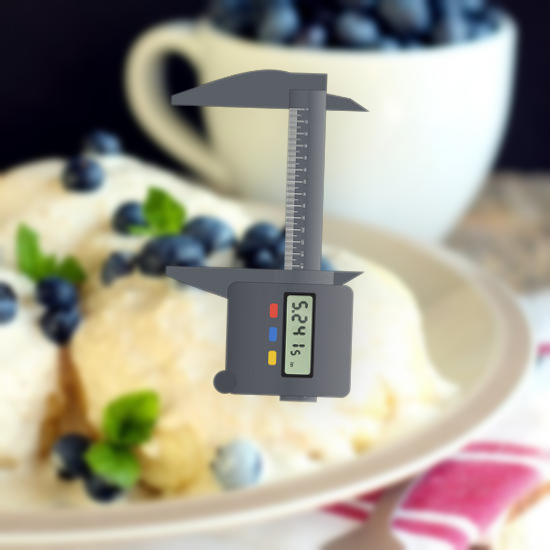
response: 5.2415; in
